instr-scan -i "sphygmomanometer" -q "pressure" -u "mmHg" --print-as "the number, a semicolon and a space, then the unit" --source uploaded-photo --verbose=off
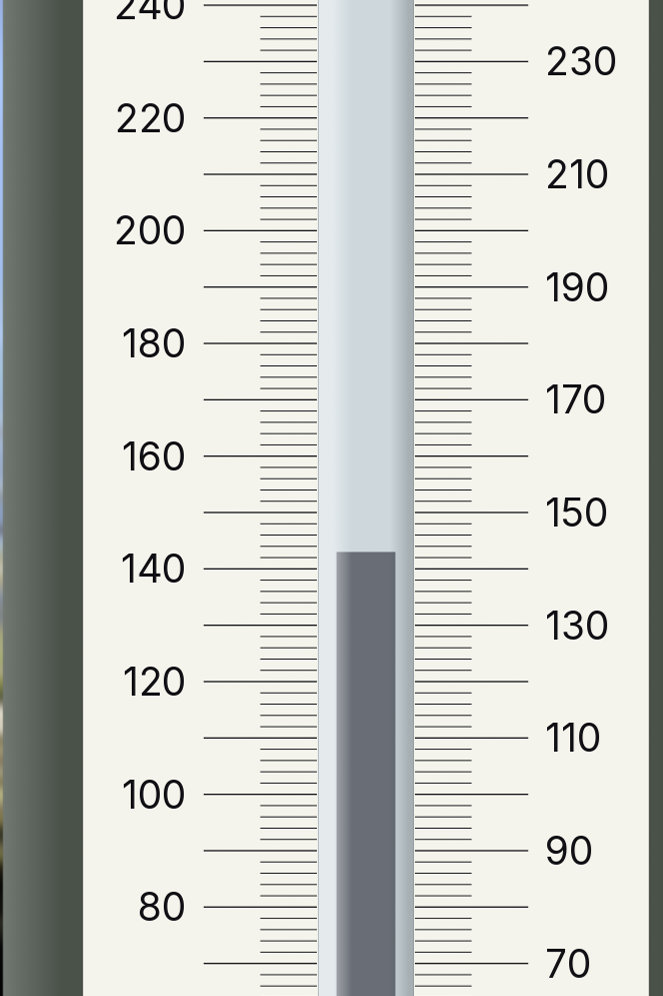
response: 143; mmHg
